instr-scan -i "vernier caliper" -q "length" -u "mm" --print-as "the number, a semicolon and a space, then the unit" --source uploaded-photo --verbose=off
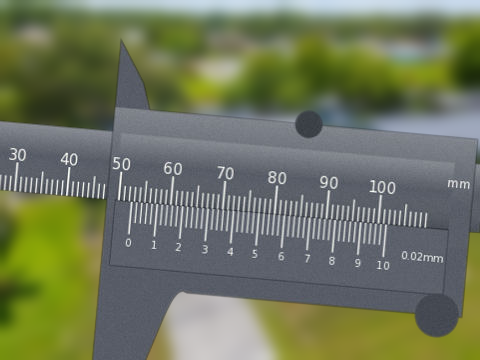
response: 52.5; mm
